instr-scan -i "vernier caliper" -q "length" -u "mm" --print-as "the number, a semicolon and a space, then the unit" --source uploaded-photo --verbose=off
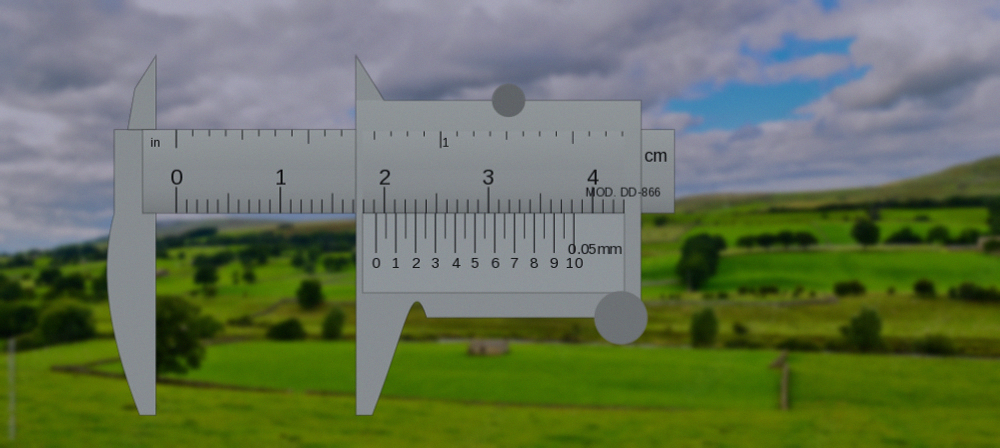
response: 19.2; mm
